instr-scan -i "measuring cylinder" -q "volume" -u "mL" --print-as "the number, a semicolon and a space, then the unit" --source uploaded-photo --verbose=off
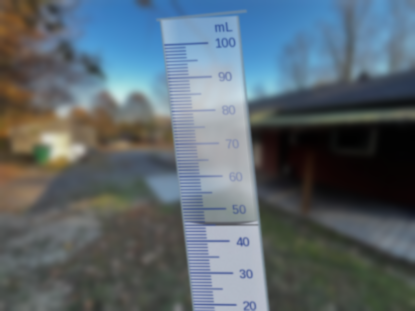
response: 45; mL
